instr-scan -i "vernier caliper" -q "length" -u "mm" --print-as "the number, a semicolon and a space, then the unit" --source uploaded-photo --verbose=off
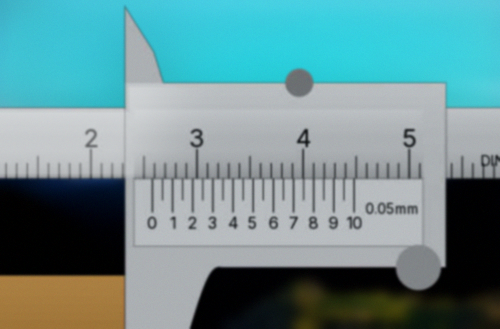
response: 25.8; mm
